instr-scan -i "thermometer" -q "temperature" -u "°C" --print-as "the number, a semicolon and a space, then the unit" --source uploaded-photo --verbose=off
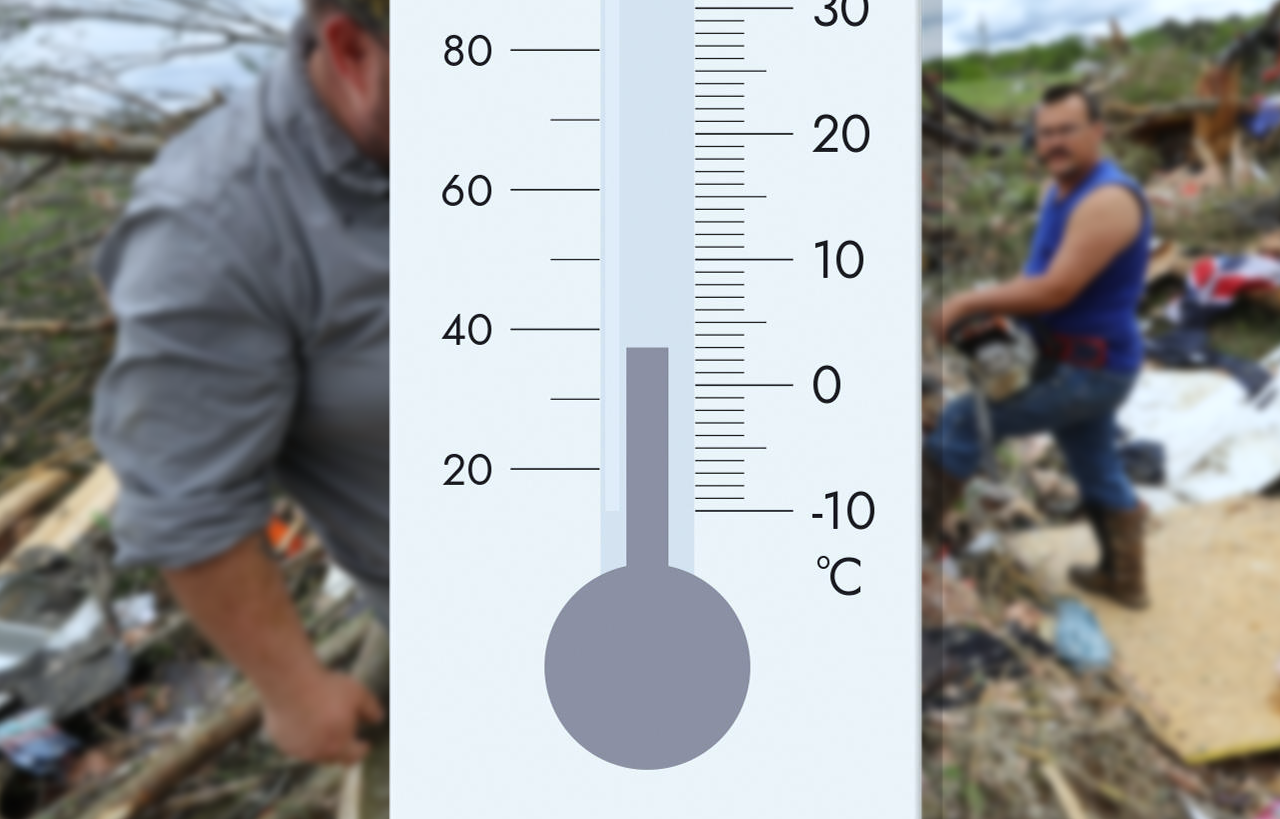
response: 3; °C
